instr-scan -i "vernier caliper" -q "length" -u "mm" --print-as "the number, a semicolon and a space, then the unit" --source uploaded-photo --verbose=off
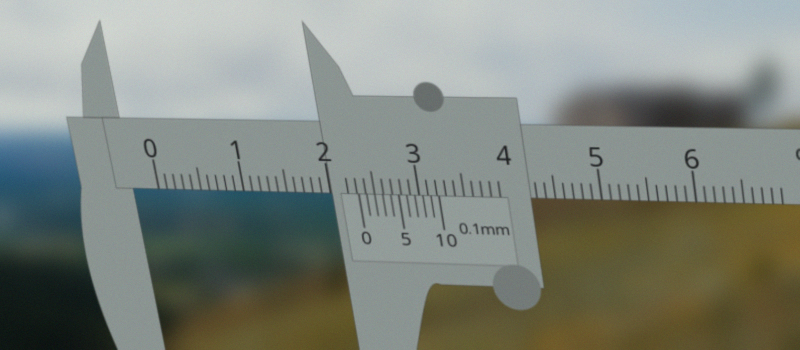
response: 23.2; mm
